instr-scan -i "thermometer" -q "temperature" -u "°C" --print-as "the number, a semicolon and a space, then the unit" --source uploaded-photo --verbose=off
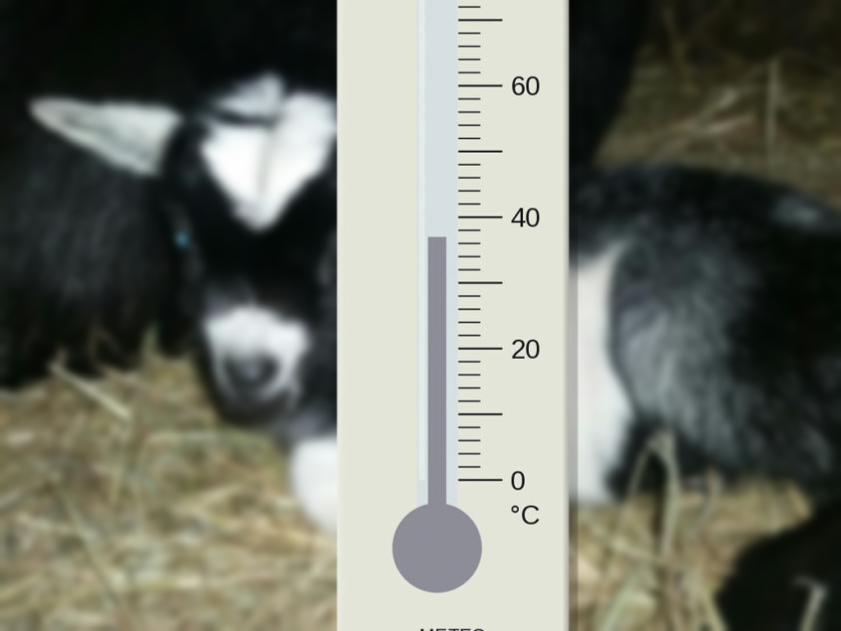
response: 37; °C
